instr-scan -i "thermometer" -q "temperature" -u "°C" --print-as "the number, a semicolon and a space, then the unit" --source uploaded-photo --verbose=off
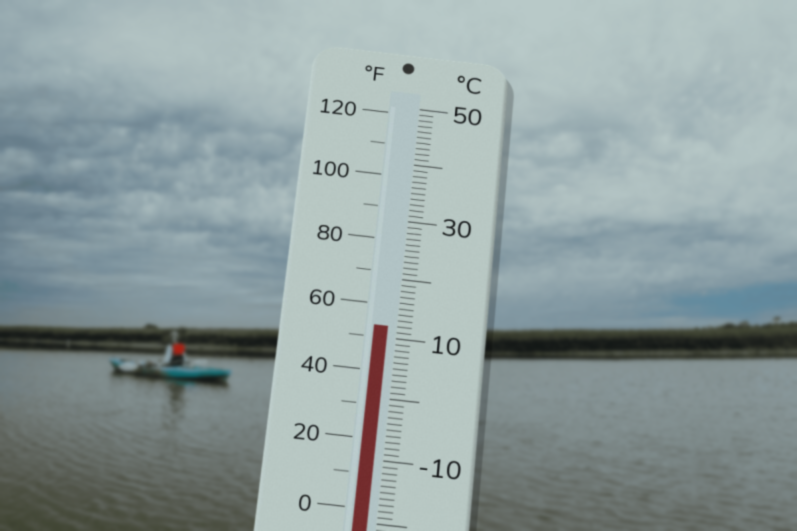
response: 12; °C
